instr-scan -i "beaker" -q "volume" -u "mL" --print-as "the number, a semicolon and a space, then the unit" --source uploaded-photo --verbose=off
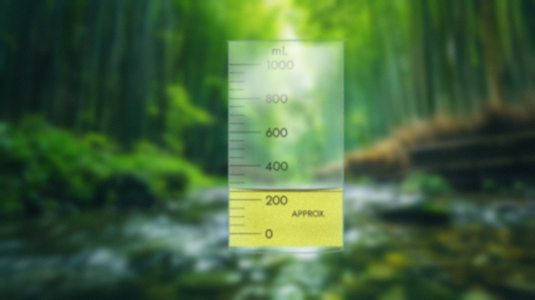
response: 250; mL
